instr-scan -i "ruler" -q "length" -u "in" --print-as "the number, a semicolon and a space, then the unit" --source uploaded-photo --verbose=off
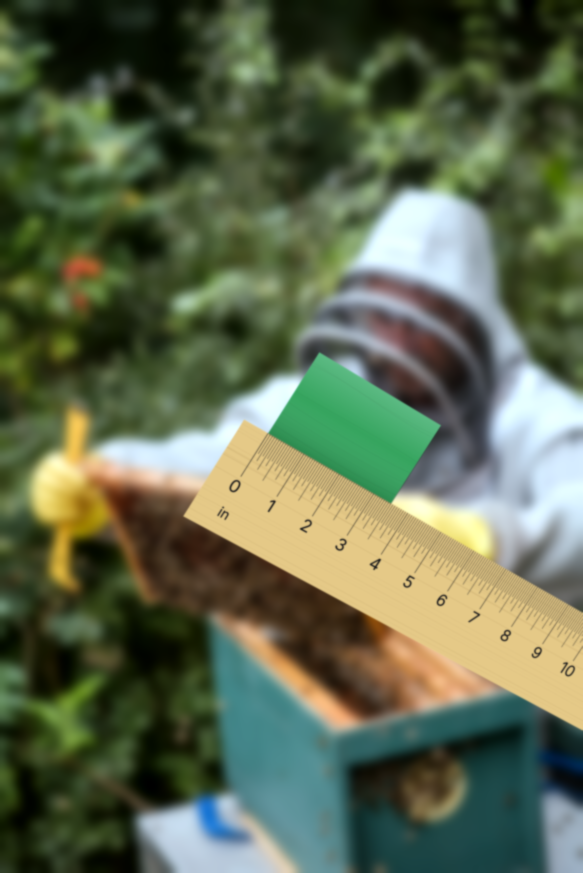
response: 3.5; in
